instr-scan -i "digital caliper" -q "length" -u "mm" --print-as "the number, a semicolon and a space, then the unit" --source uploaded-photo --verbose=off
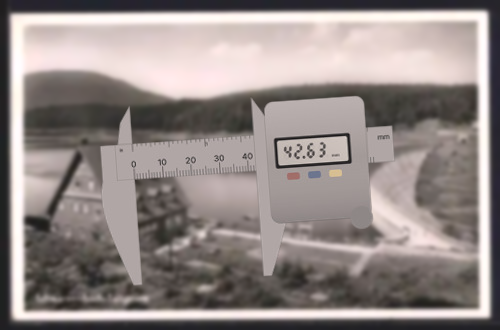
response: 42.63; mm
